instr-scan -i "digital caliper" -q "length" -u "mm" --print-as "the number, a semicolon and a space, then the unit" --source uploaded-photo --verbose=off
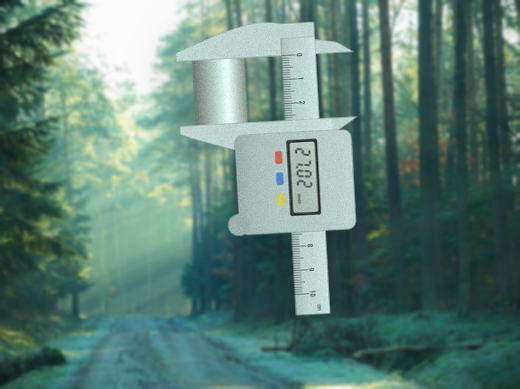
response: 27.02; mm
